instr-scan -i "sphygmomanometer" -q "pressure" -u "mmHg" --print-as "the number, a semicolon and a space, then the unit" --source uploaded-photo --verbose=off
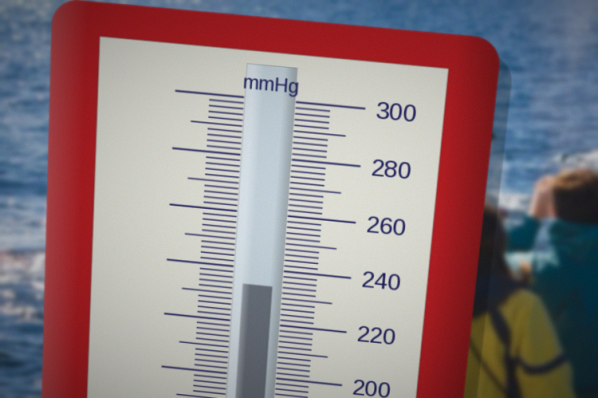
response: 234; mmHg
